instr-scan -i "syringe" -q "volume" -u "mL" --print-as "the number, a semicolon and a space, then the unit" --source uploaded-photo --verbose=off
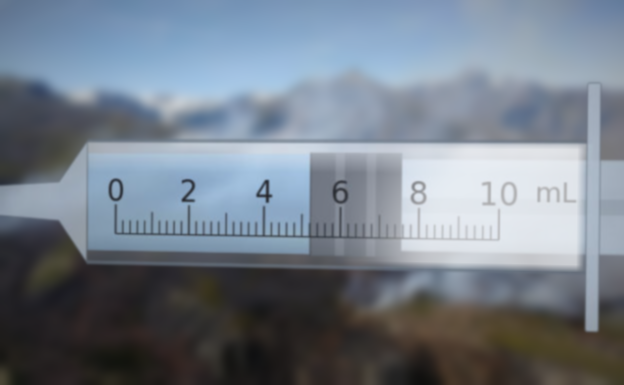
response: 5.2; mL
